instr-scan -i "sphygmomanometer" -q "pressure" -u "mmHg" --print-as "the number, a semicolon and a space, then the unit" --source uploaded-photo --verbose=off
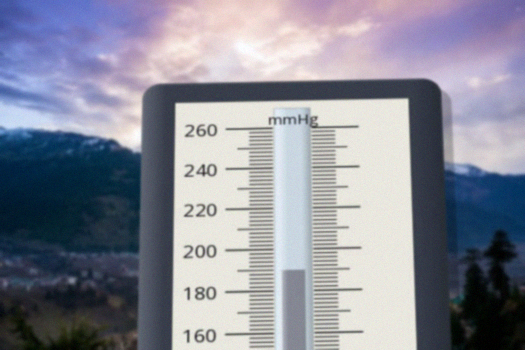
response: 190; mmHg
